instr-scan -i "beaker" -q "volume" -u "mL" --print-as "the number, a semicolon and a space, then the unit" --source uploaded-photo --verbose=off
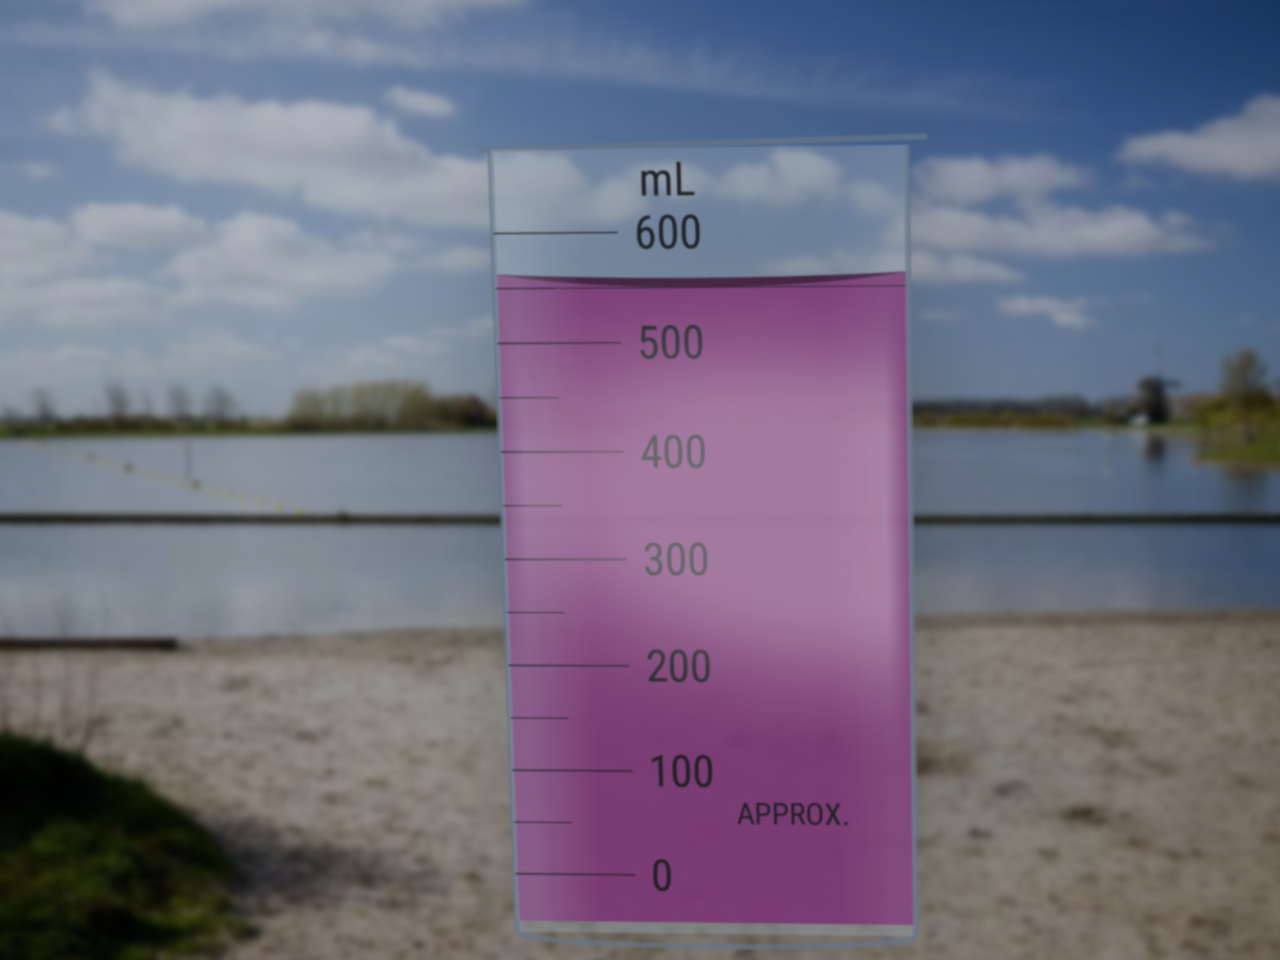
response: 550; mL
